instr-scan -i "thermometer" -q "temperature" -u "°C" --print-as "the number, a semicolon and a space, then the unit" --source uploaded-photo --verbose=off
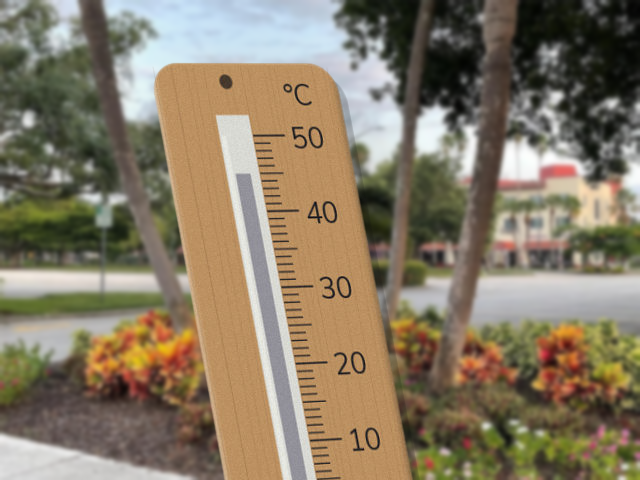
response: 45; °C
